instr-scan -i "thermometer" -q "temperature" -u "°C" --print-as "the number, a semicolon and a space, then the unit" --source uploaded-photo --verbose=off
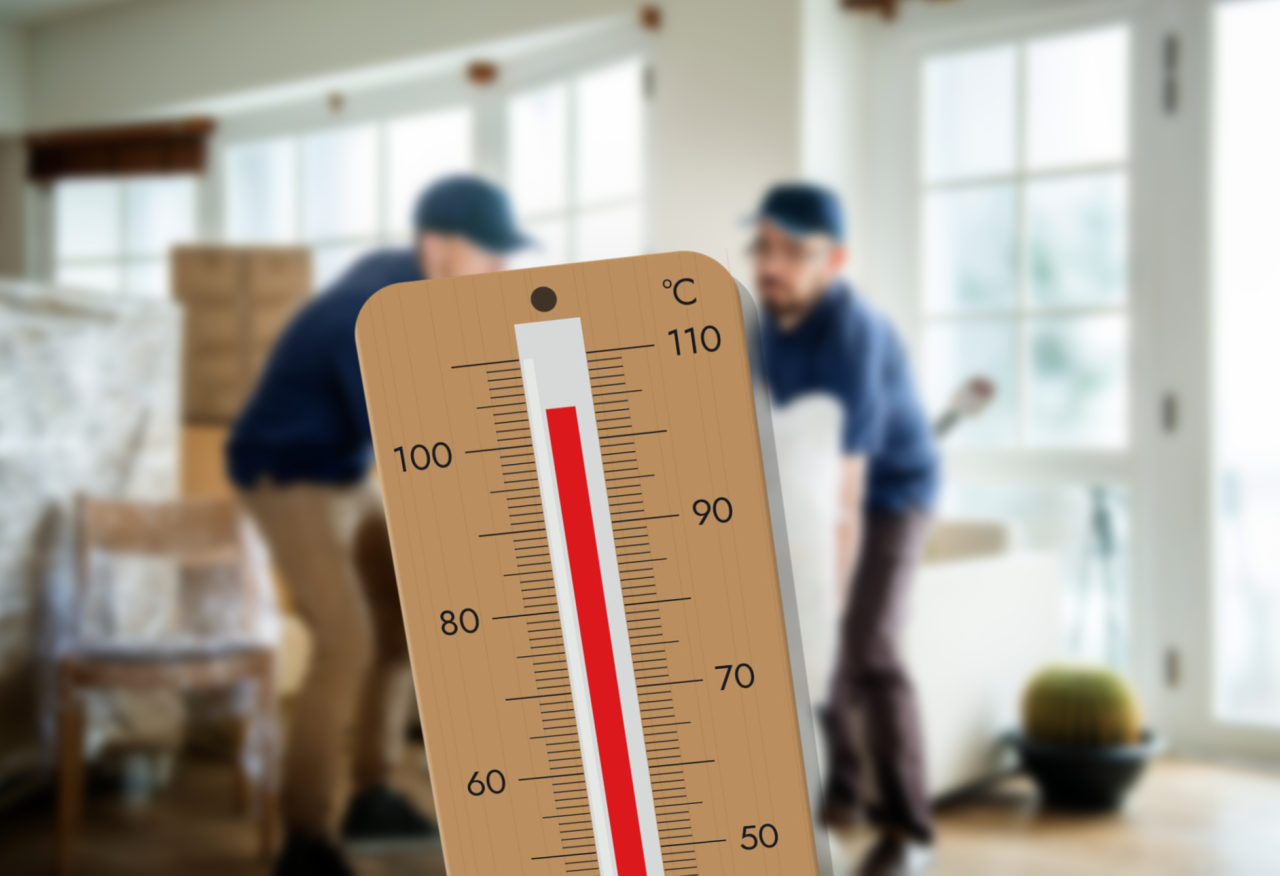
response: 104; °C
